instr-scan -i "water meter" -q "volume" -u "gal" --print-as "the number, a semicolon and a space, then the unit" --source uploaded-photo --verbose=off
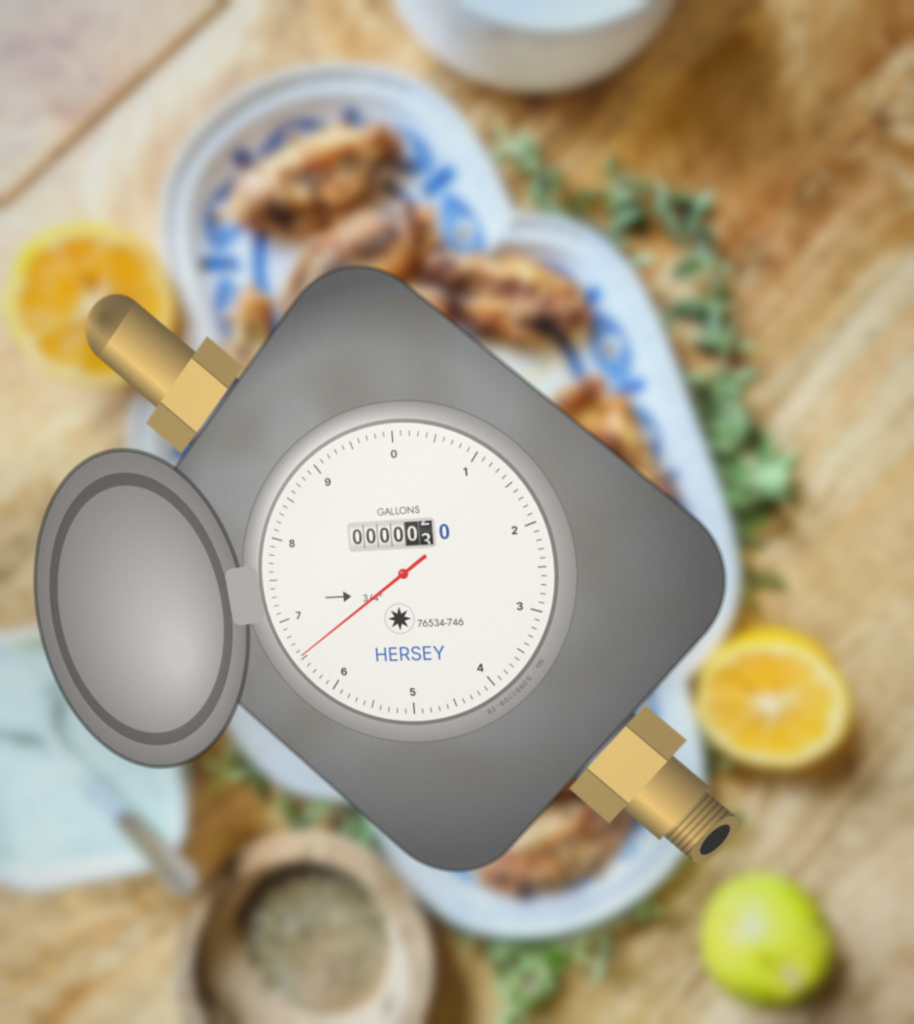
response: 26.5; gal
